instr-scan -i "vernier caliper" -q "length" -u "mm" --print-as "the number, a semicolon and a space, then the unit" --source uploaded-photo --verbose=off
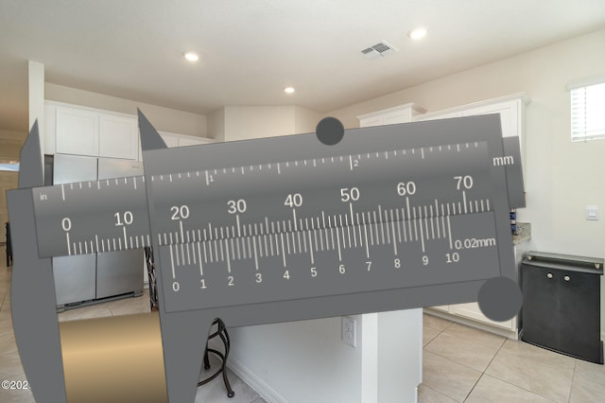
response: 17.8; mm
